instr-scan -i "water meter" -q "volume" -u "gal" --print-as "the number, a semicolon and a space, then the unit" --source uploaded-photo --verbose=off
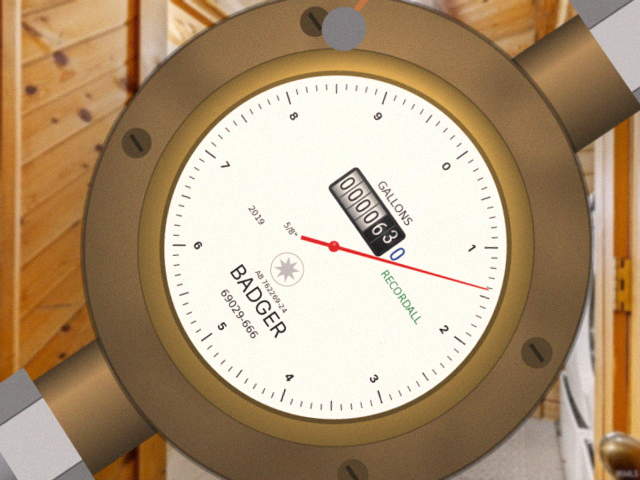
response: 631.4; gal
